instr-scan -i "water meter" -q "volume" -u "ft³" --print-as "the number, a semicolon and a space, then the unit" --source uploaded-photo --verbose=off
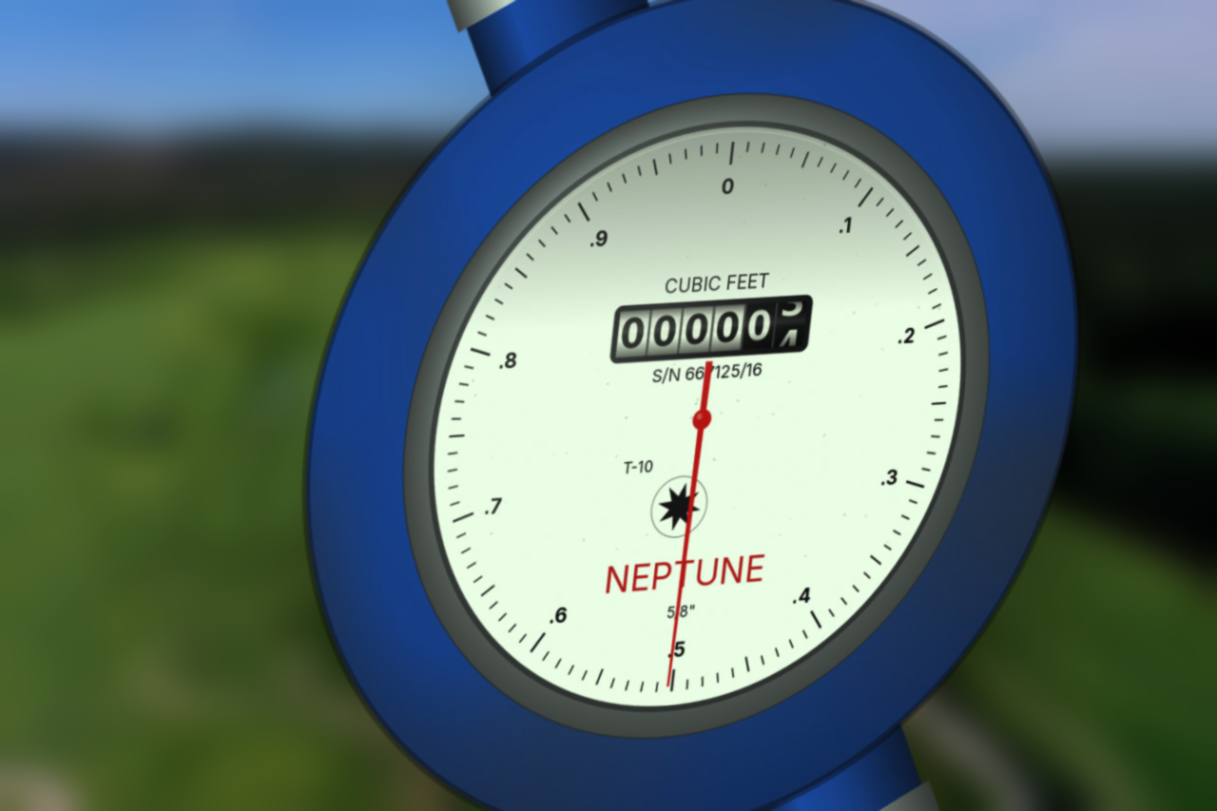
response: 3.50; ft³
